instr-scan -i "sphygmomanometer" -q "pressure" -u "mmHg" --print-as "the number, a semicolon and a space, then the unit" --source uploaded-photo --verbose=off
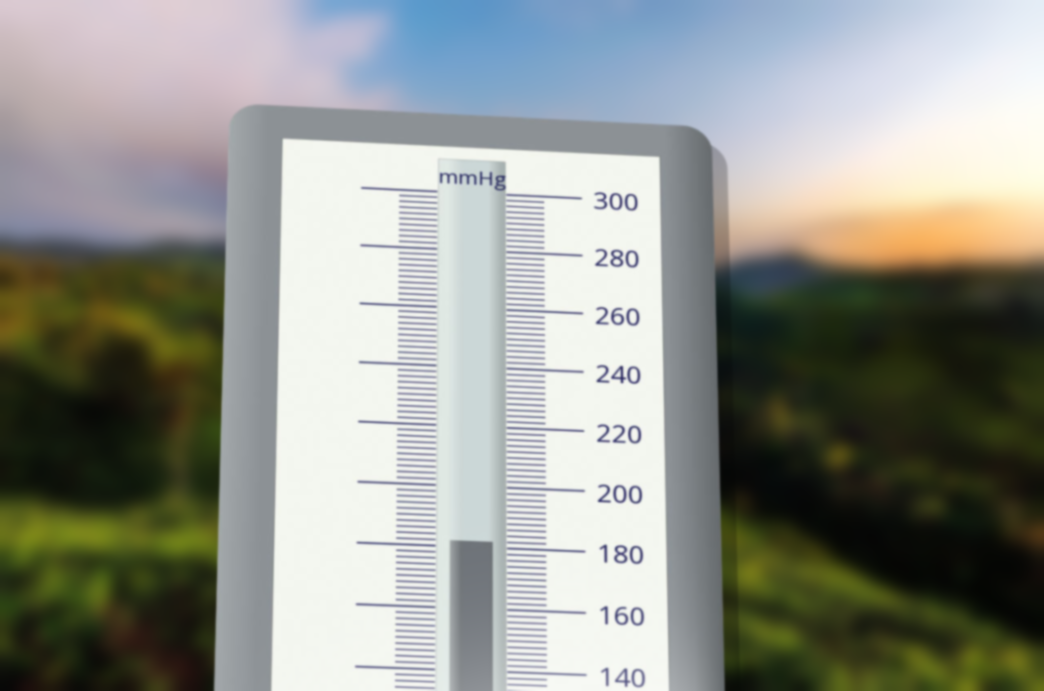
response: 182; mmHg
